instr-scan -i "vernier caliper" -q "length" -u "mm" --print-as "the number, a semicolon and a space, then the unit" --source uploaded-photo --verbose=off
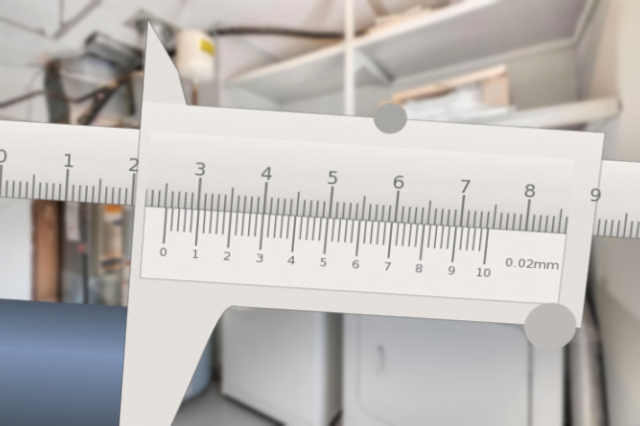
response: 25.2; mm
